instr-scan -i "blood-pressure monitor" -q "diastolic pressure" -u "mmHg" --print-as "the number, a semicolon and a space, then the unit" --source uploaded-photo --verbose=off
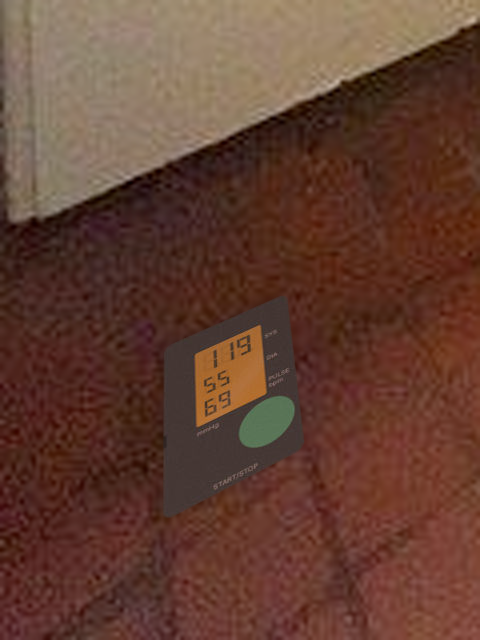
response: 55; mmHg
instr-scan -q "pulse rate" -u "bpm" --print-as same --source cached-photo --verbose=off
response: 69; bpm
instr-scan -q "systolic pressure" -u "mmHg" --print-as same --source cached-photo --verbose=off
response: 119; mmHg
